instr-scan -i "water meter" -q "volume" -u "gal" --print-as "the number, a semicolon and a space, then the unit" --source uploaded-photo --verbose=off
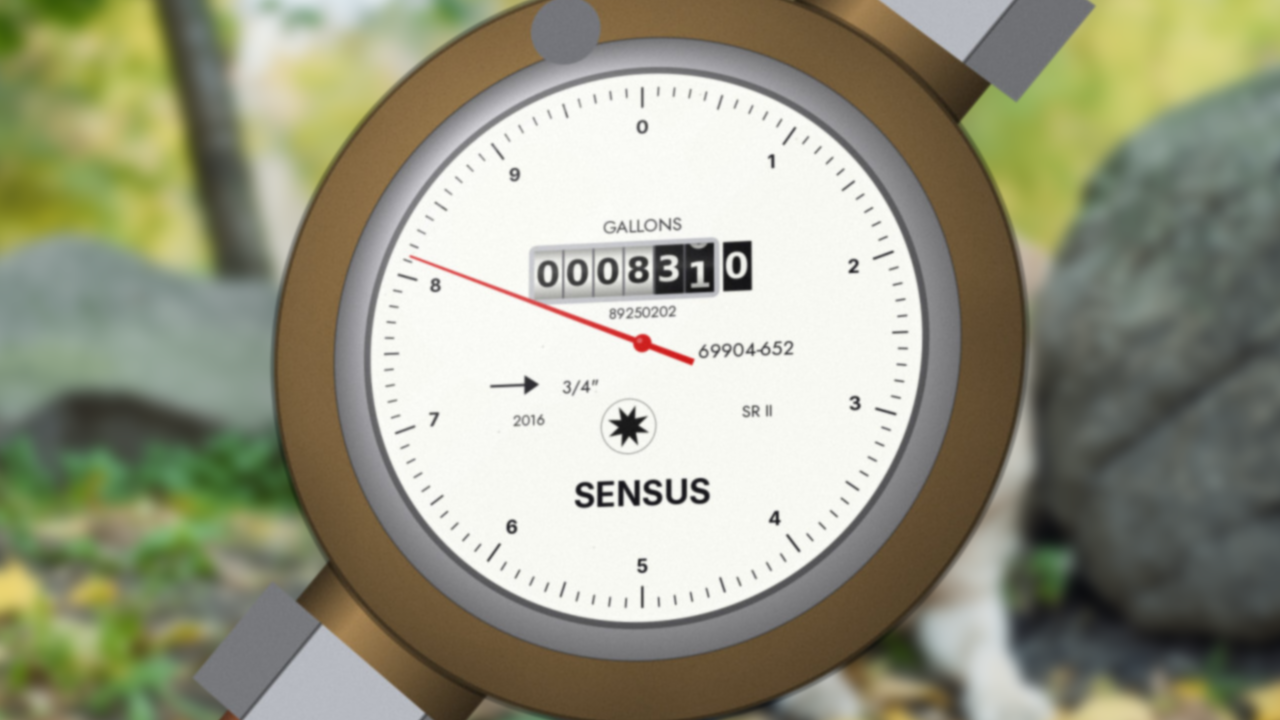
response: 8308.1; gal
